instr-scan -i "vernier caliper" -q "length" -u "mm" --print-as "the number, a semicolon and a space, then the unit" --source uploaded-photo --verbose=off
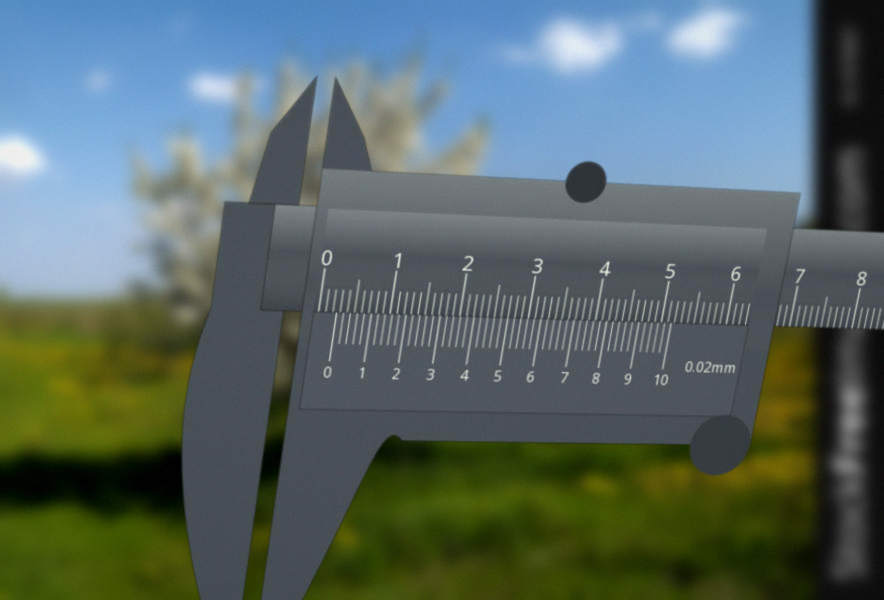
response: 2.5; mm
